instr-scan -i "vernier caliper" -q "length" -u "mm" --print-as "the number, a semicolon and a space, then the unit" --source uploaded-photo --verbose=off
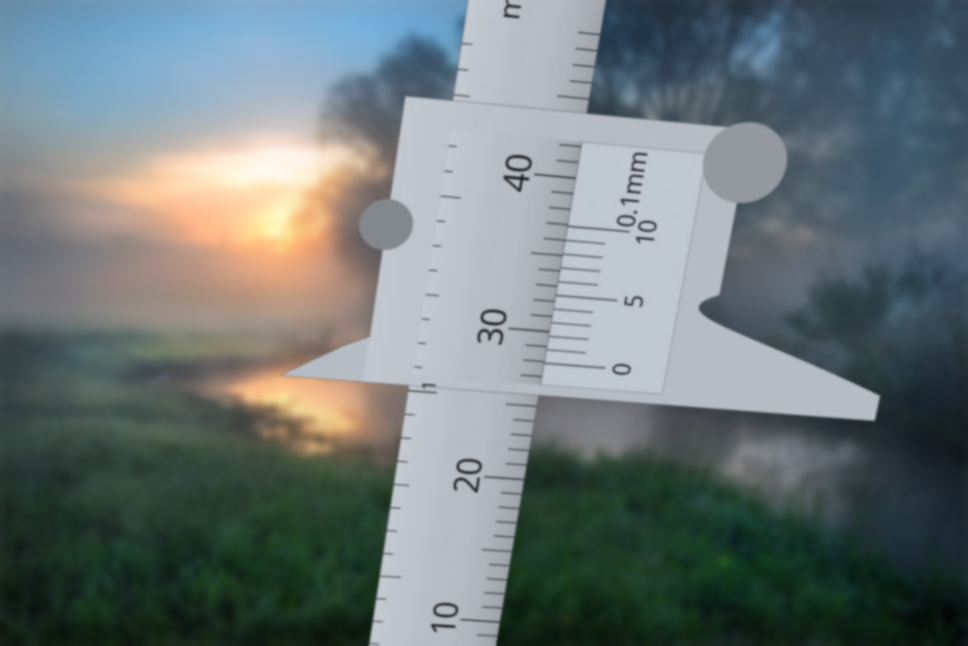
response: 27.9; mm
